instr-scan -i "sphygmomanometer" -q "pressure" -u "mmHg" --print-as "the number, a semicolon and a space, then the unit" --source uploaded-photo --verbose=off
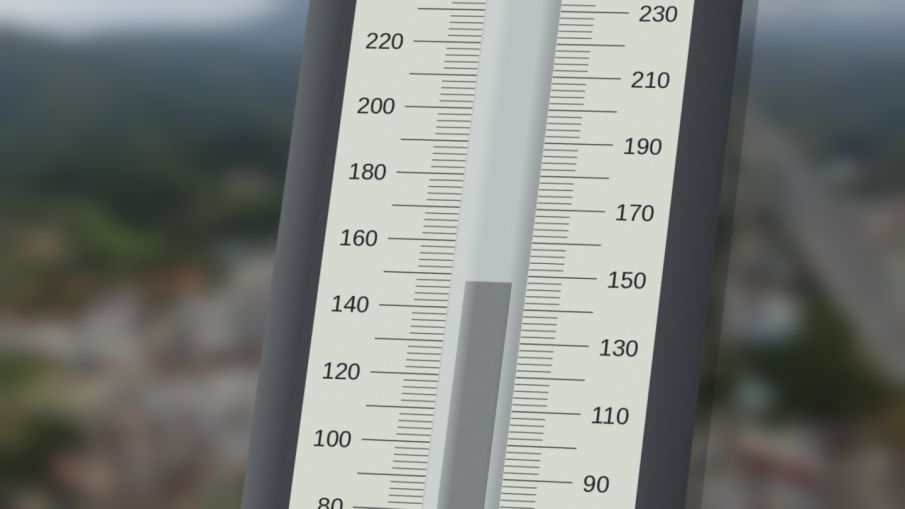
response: 148; mmHg
